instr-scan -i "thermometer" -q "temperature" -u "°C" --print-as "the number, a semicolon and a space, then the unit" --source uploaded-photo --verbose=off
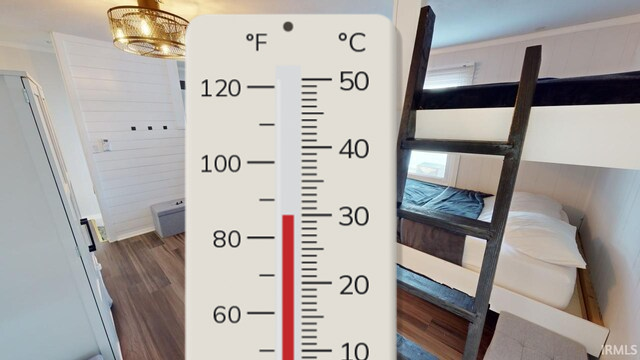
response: 30; °C
